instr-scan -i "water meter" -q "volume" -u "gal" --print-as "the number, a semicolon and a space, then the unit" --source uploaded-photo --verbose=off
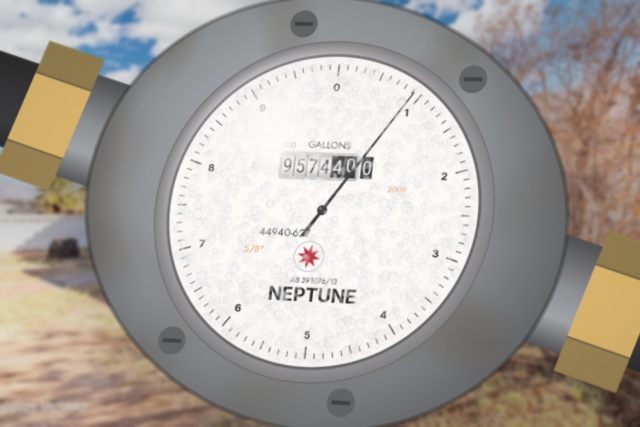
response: 9574400.9; gal
